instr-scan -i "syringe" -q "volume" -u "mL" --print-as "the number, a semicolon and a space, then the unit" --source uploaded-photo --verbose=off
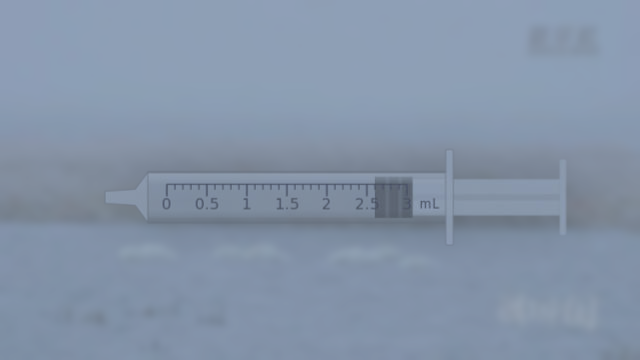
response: 2.6; mL
